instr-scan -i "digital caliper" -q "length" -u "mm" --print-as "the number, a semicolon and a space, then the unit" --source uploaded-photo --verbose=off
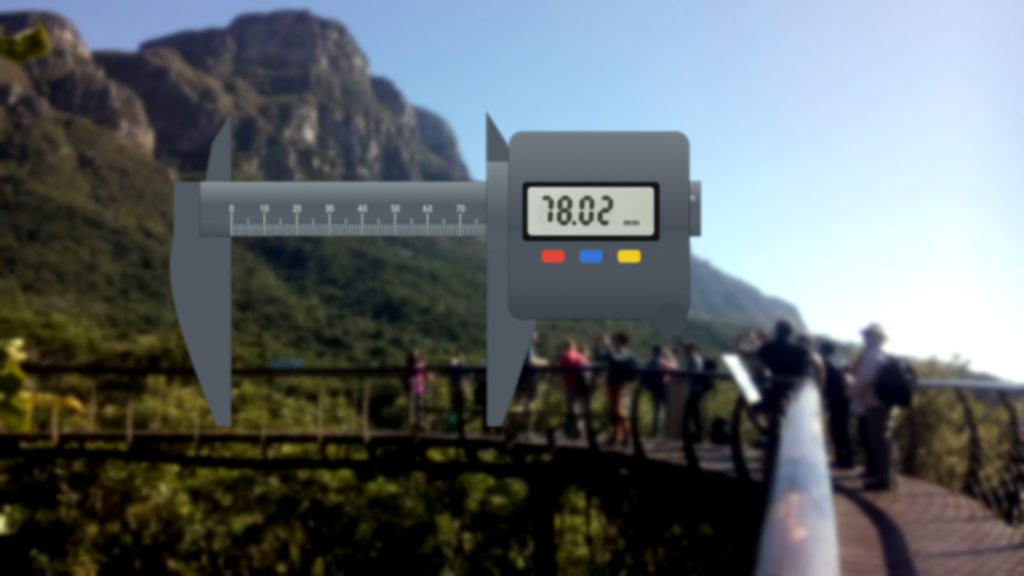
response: 78.02; mm
